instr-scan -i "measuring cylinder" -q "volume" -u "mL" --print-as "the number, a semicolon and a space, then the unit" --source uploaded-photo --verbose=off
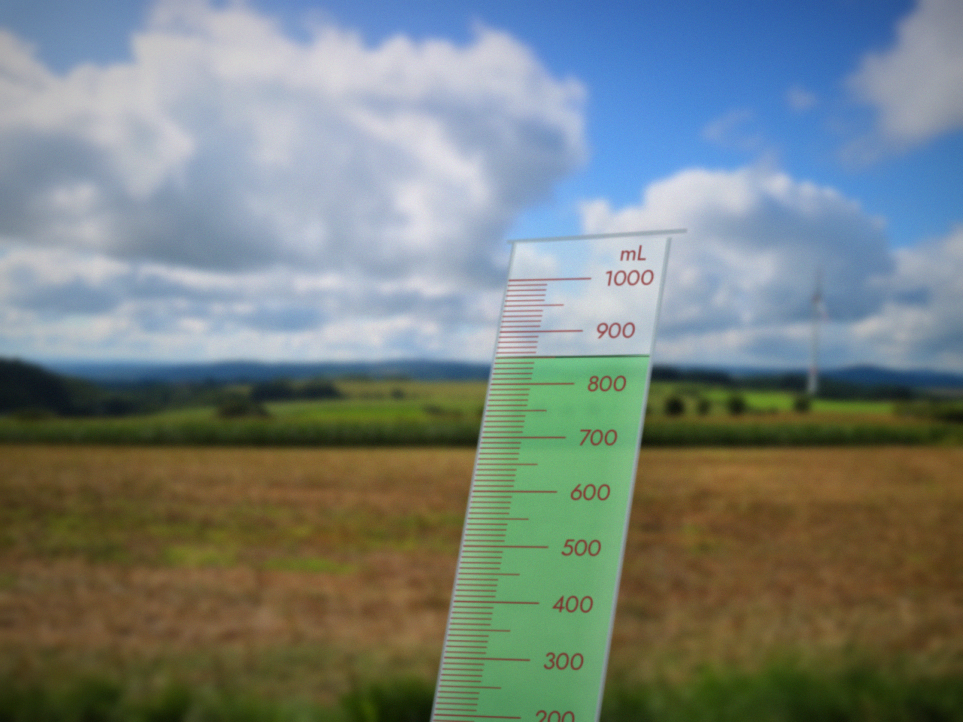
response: 850; mL
